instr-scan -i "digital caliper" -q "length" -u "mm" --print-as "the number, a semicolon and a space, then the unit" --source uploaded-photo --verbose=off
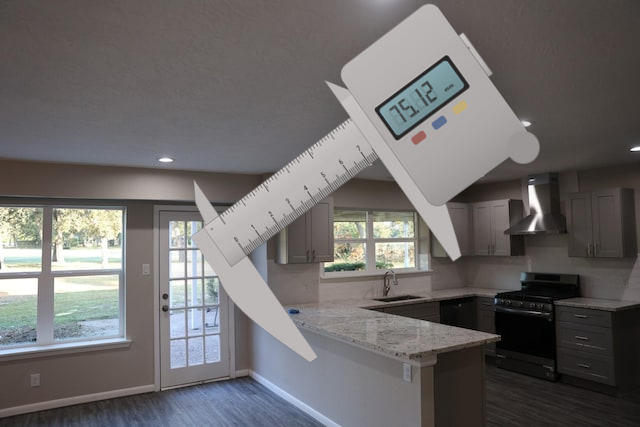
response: 75.12; mm
